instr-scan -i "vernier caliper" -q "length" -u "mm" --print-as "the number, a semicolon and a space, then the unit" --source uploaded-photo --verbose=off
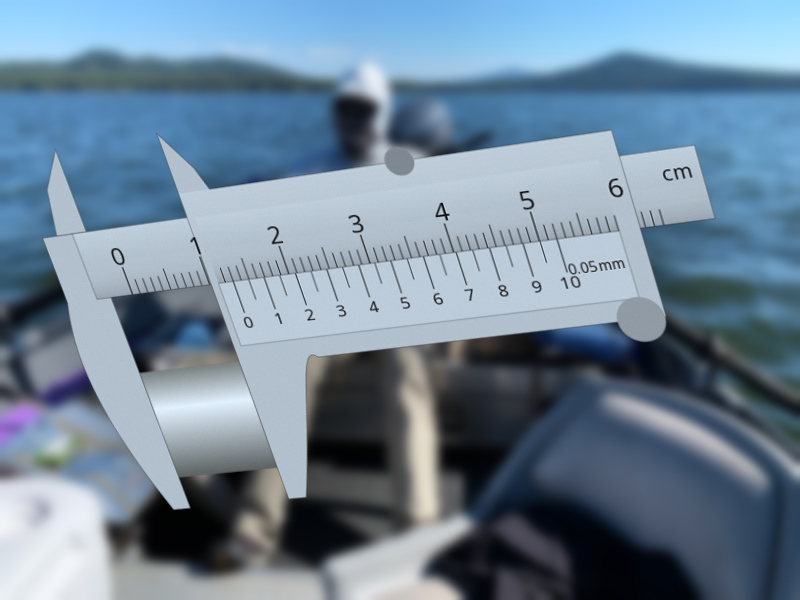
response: 13.0; mm
